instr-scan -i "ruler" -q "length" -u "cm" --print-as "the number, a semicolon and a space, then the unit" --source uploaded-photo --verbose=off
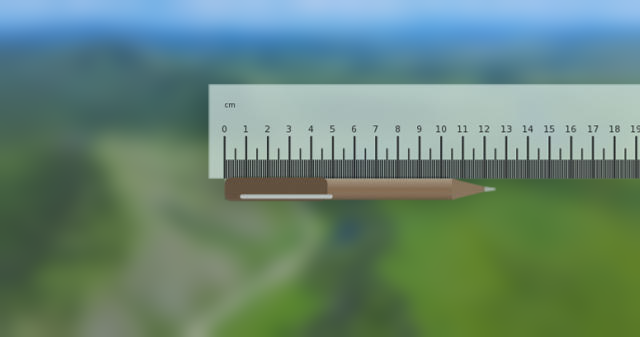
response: 12.5; cm
